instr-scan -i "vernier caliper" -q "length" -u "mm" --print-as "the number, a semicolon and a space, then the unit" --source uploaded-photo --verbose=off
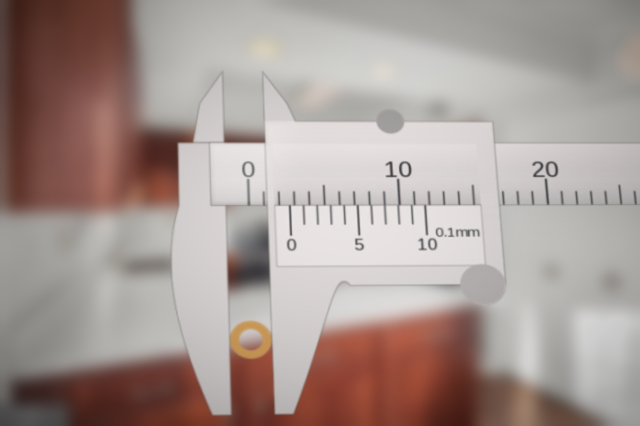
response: 2.7; mm
